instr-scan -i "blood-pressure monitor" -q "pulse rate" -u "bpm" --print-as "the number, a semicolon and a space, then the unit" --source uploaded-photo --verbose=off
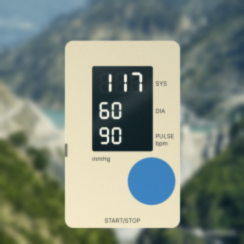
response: 90; bpm
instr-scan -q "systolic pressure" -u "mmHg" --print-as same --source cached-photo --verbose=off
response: 117; mmHg
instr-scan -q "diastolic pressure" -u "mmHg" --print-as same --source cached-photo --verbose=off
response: 60; mmHg
